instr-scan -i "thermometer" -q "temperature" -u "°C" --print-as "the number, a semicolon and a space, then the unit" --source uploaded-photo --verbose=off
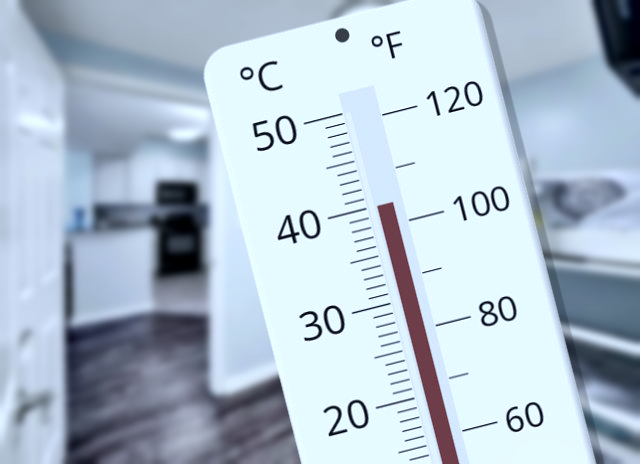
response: 40; °C
